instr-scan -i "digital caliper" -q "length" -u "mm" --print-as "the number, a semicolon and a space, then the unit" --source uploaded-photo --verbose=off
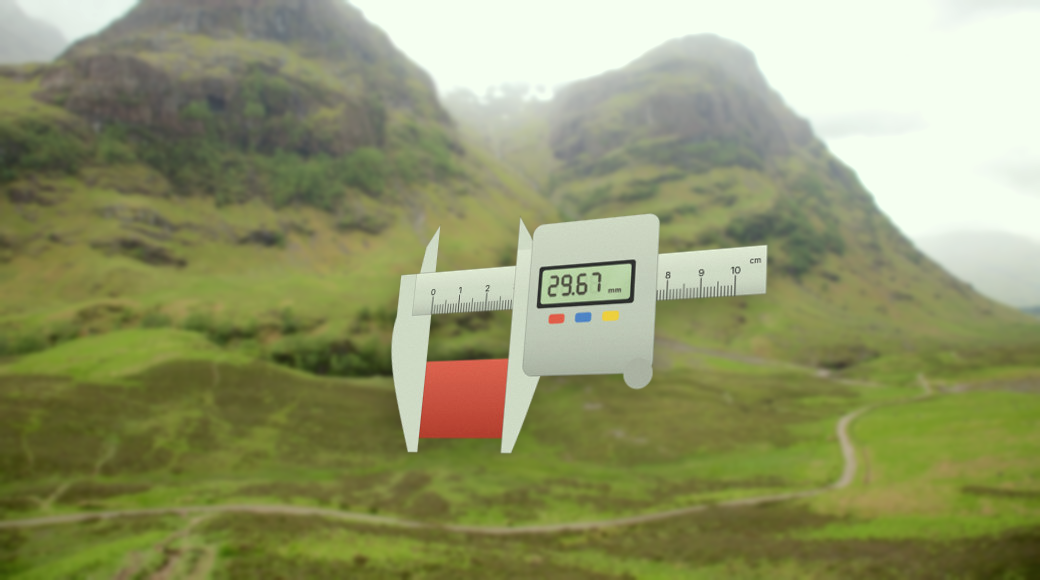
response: 29.67; mm
